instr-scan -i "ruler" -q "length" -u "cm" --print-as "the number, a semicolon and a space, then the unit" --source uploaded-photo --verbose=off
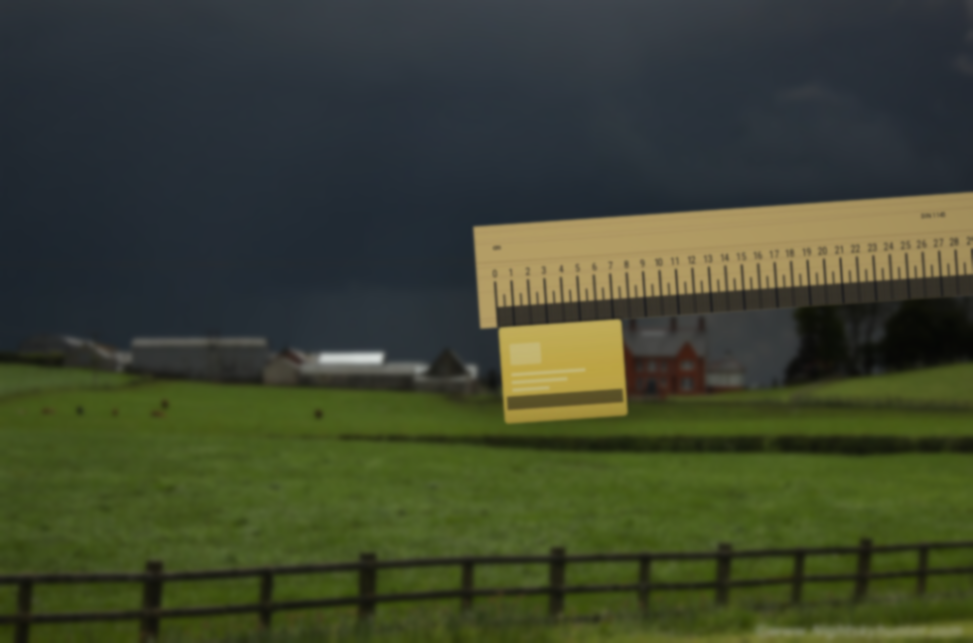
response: 7.5; cm
